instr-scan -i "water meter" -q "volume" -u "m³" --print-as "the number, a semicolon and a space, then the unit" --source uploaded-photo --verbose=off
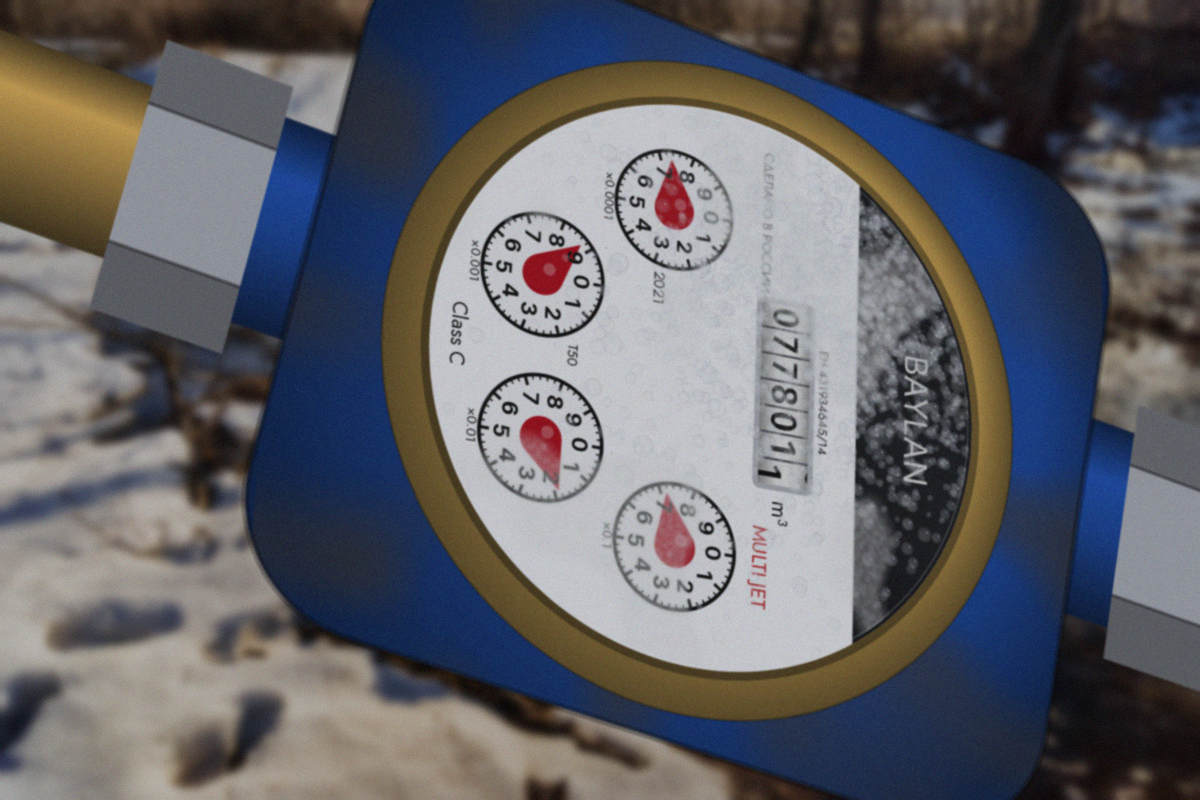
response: 778010.7187; m³
